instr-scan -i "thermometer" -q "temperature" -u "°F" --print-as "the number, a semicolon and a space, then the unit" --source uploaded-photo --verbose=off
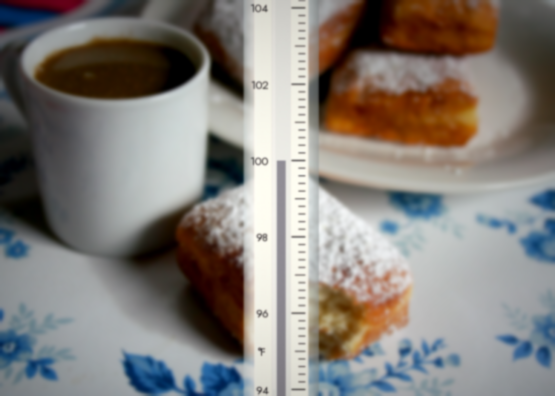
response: 100; °F
